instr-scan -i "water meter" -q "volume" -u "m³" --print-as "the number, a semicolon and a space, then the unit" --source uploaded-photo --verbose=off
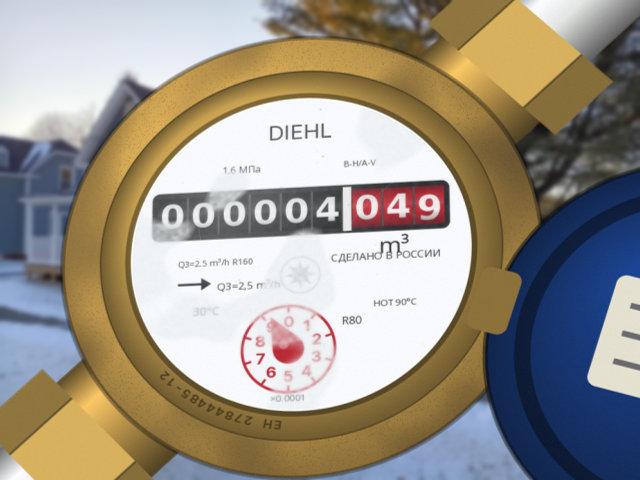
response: 4.0489; m³
